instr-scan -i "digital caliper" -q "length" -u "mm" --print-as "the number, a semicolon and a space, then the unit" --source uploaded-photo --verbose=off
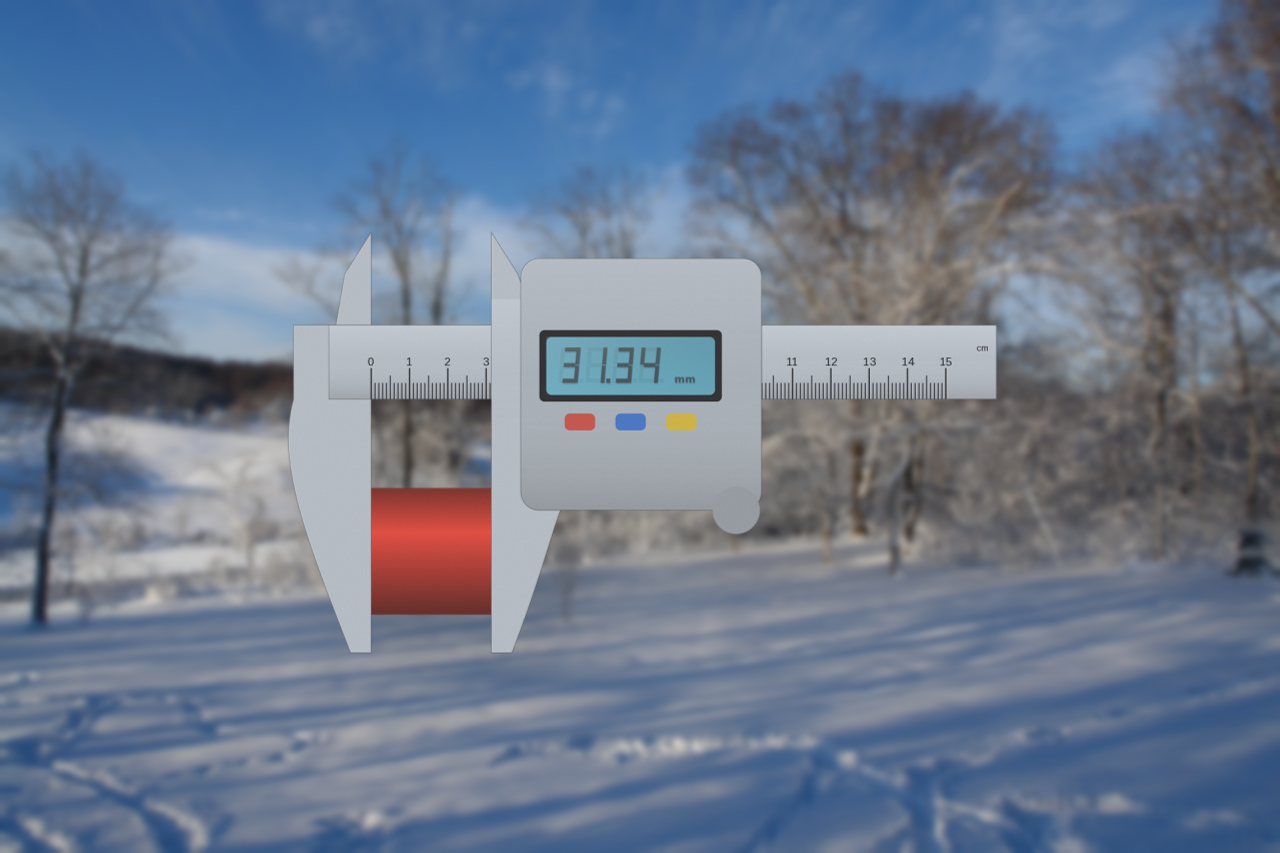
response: 31.34; mm
